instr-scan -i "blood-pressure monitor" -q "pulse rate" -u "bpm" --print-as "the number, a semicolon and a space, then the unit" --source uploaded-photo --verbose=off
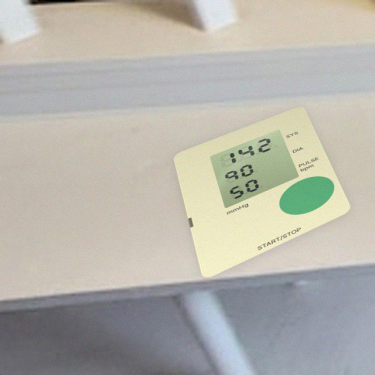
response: 50; bpm
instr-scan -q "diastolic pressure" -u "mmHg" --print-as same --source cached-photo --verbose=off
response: 90; mmHg
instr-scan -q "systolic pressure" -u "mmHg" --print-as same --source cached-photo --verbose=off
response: 142; mmHg
